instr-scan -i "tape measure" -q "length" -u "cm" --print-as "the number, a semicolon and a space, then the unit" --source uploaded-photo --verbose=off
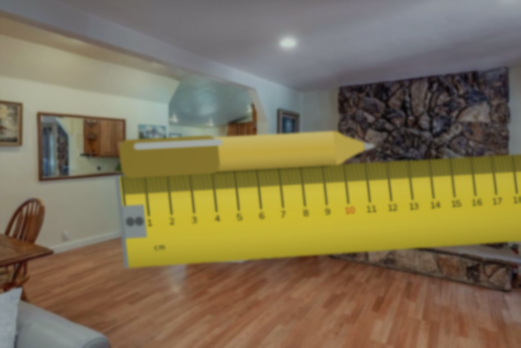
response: 11.5; cm
